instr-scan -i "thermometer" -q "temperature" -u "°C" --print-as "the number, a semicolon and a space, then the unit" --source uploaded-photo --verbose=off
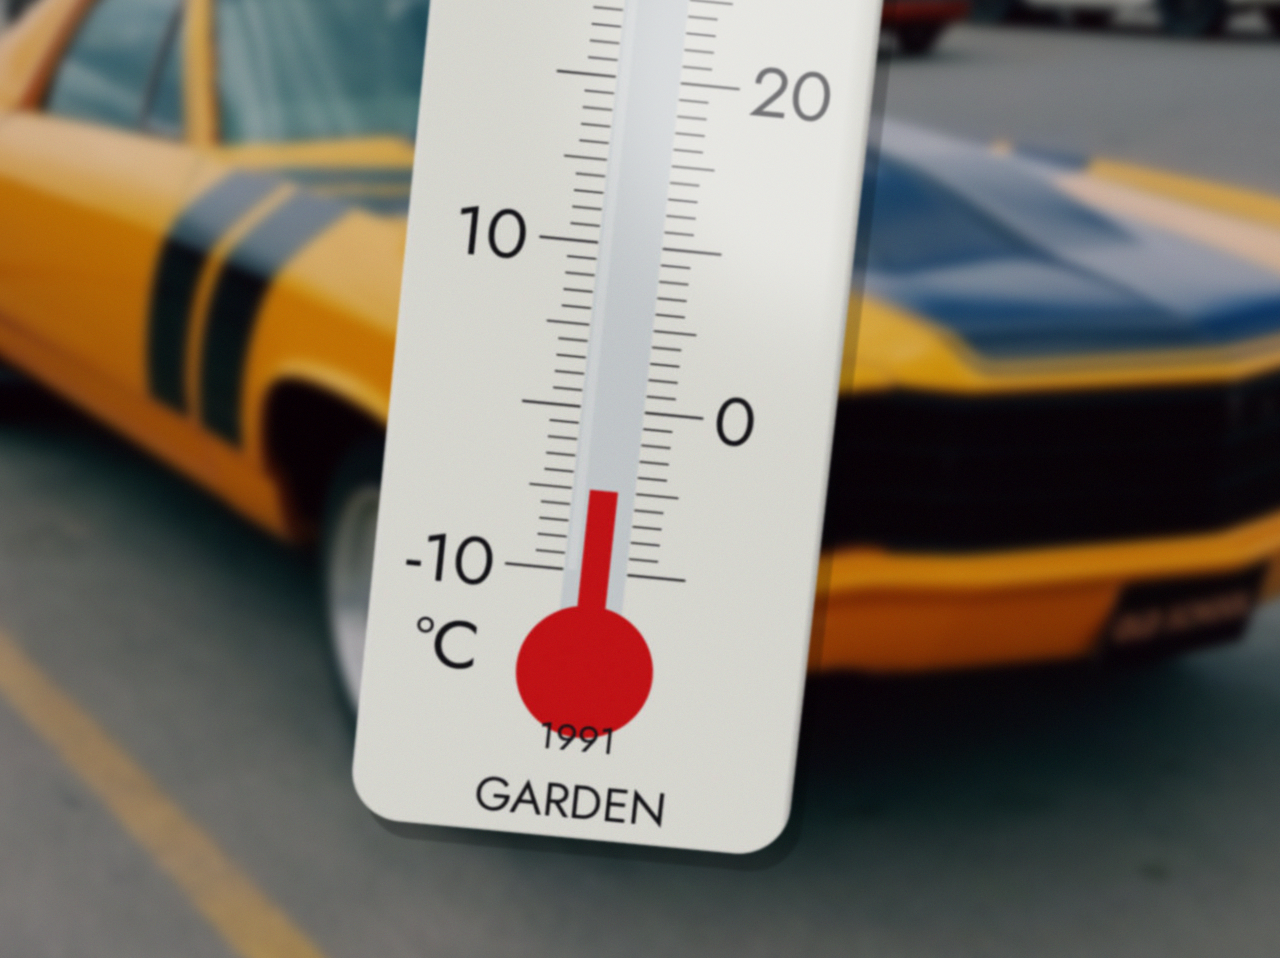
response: -5; °C
